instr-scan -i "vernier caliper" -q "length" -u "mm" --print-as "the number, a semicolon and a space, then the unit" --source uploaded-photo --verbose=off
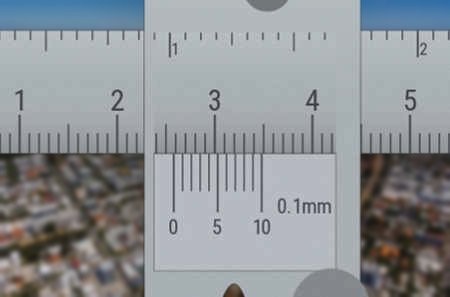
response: 25.8; mm
